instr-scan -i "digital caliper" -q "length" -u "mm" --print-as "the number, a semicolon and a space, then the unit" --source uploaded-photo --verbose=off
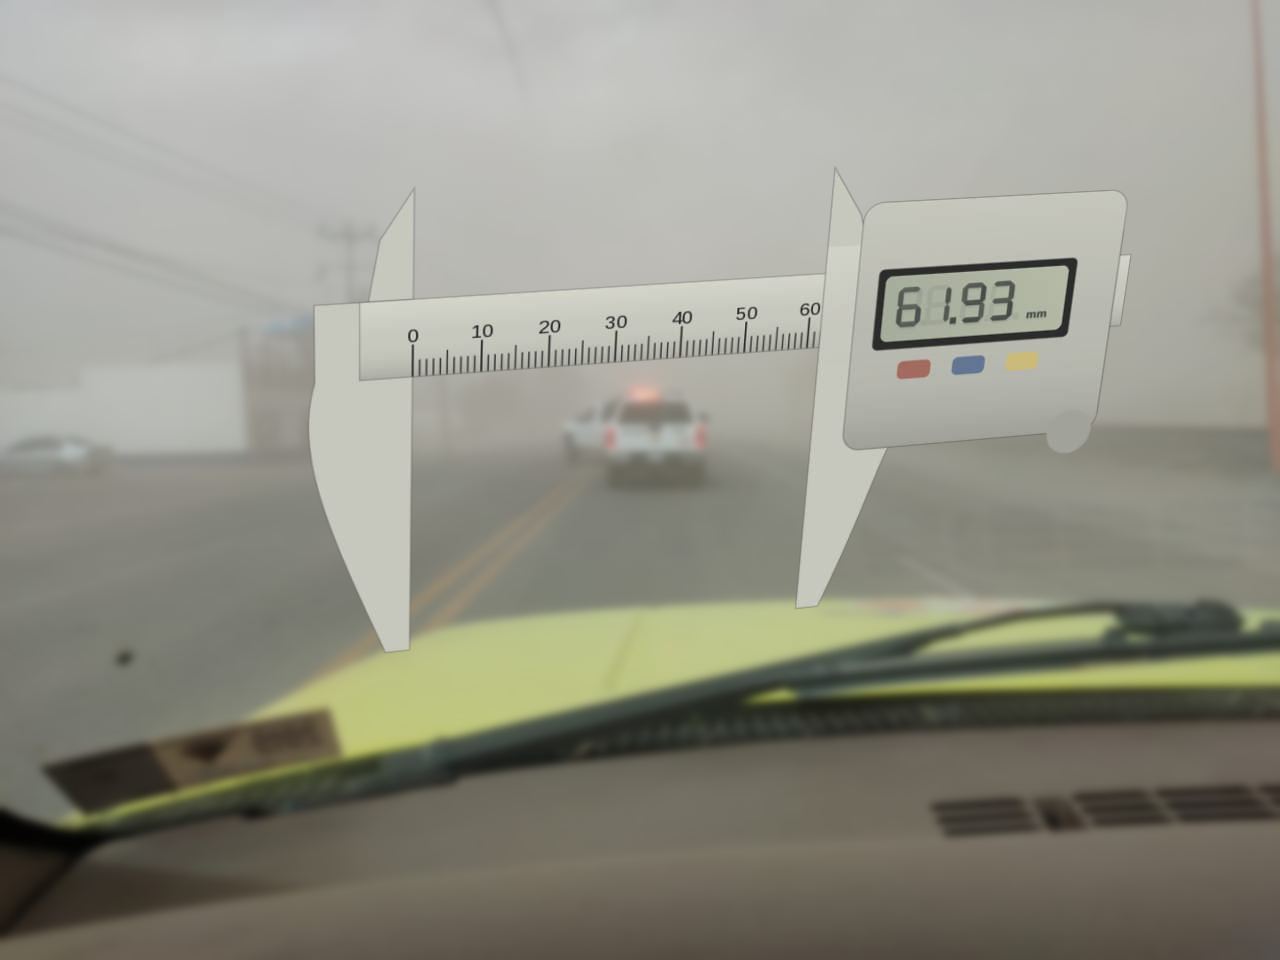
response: 61.93; mm
